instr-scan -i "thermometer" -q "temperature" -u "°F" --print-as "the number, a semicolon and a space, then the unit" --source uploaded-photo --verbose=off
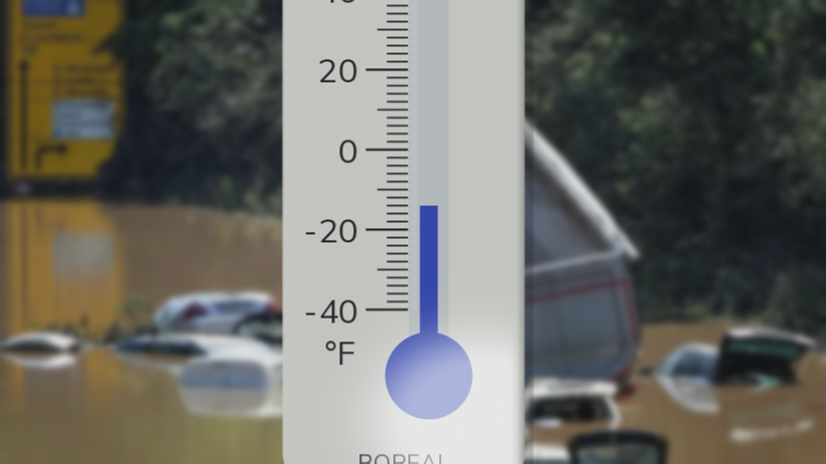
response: -14; °F
